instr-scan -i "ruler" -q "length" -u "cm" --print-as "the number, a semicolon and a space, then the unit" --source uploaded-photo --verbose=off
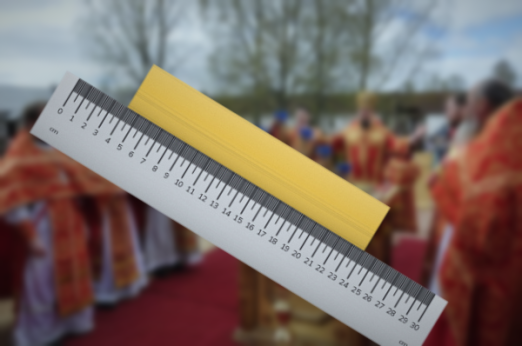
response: 20; cm
